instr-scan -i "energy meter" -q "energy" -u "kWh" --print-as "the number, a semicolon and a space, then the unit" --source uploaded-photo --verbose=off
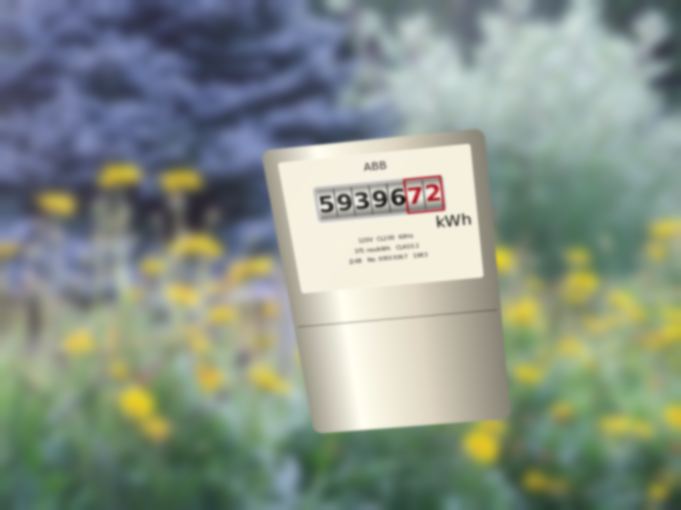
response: 59396.72; kWh
